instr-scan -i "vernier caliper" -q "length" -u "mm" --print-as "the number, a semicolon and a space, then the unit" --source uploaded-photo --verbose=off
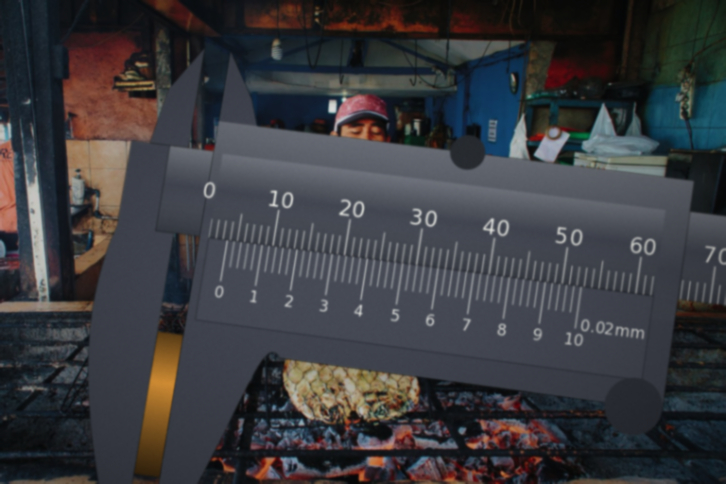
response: 3.6; mm
